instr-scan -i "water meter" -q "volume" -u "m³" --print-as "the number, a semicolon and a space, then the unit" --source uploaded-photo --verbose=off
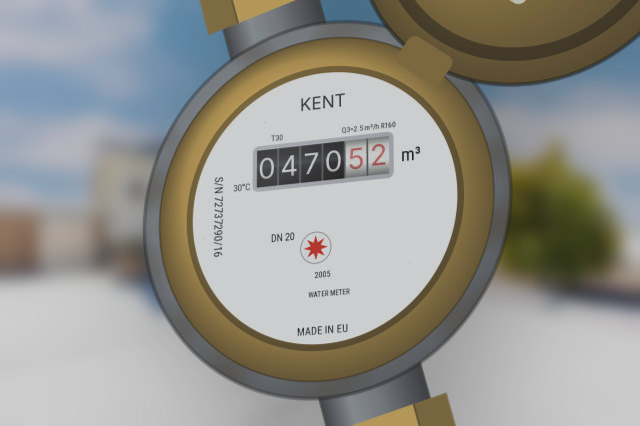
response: 470.52; m³
